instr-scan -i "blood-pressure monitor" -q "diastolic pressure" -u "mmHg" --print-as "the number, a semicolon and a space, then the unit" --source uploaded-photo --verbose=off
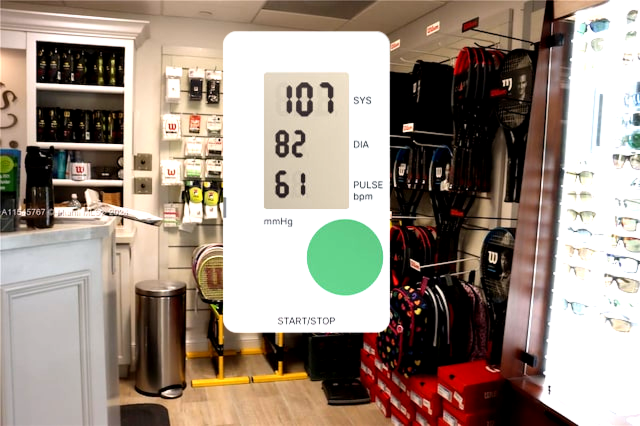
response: 82; mmHg
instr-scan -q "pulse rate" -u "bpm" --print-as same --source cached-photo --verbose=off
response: 61; bpm
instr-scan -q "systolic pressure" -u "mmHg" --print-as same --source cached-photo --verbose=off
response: 107; mmHg
